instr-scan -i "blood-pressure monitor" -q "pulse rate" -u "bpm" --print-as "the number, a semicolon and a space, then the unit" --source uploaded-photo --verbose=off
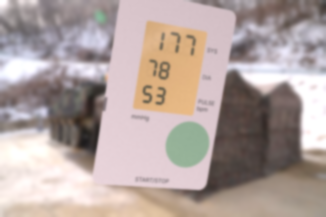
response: 53; bpm
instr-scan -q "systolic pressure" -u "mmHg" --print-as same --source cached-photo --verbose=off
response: 177; mmHg
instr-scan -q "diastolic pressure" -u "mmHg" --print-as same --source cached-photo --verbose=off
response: 78; mmHg
